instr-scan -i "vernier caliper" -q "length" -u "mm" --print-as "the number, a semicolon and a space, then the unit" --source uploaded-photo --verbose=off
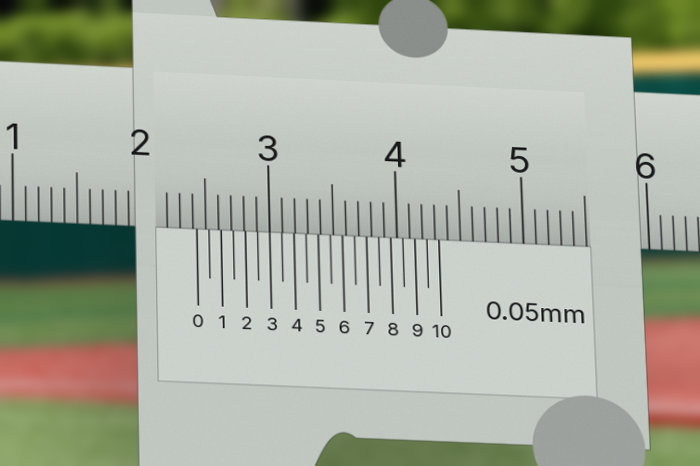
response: 24.3; mm
